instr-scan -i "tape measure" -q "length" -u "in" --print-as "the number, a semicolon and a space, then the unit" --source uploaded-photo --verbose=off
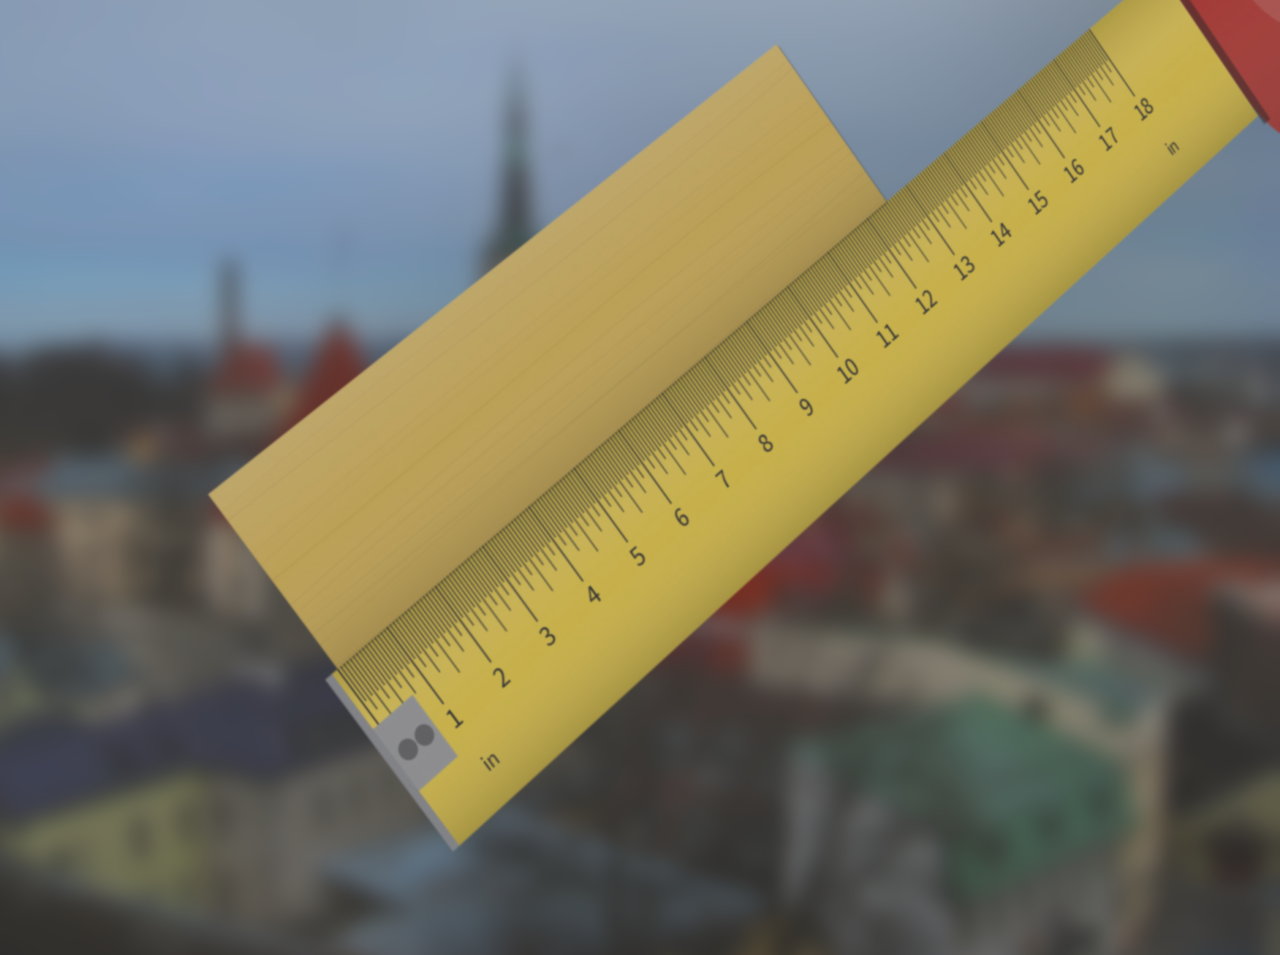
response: 12.5; in
